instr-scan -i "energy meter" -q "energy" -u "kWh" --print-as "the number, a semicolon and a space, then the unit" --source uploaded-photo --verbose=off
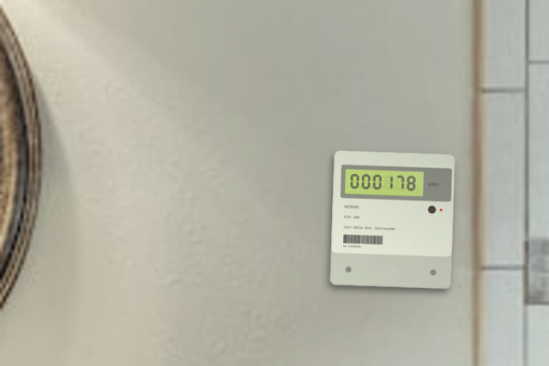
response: 178; kWh
